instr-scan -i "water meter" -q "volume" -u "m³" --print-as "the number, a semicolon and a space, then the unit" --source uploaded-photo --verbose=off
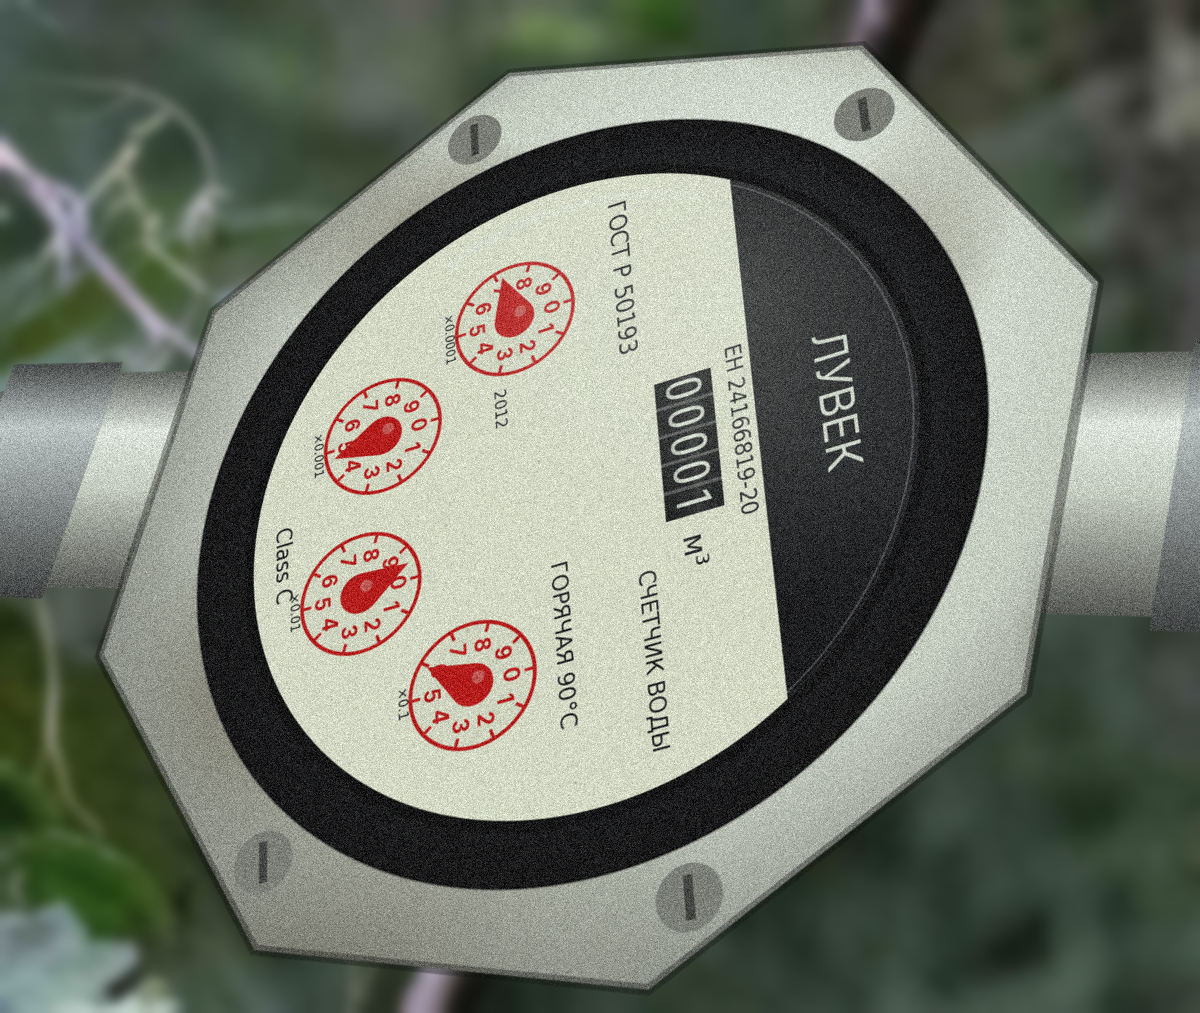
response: 1.5947; m³
